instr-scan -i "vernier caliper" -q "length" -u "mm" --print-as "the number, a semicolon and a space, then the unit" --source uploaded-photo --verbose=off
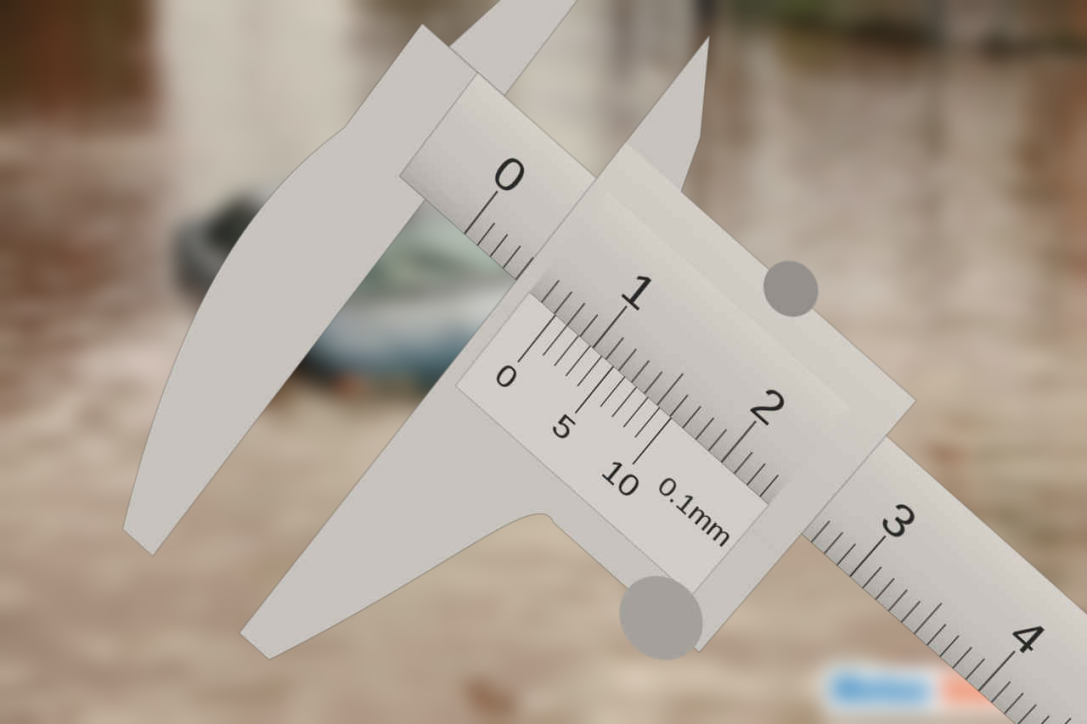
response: 7.1; mm
